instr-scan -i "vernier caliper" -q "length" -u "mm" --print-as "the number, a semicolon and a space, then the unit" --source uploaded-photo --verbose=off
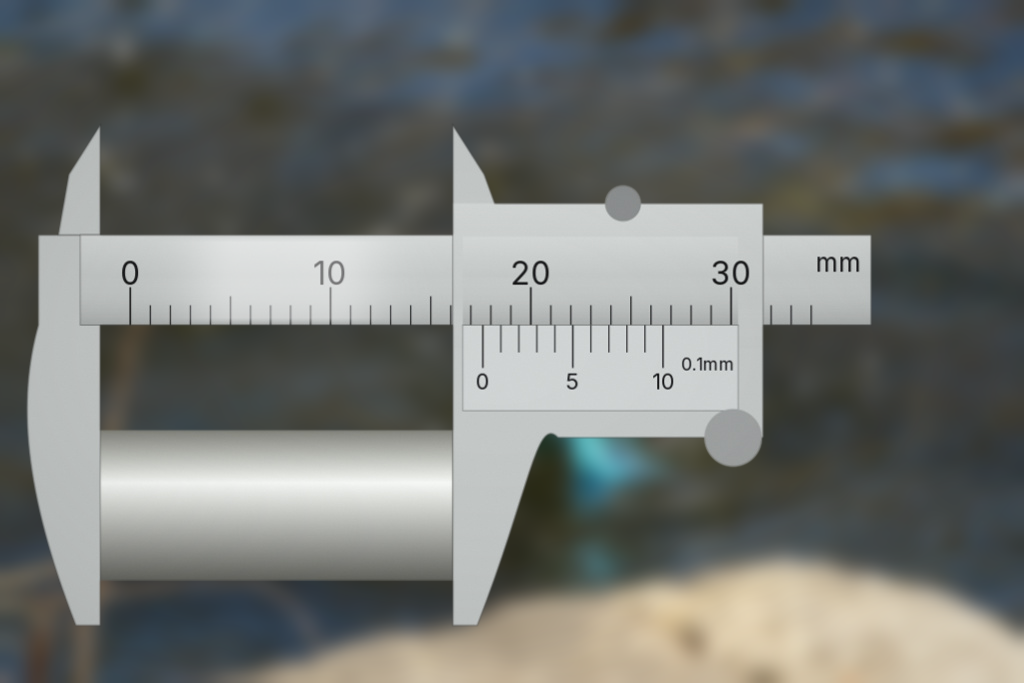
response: 17.6; mm
